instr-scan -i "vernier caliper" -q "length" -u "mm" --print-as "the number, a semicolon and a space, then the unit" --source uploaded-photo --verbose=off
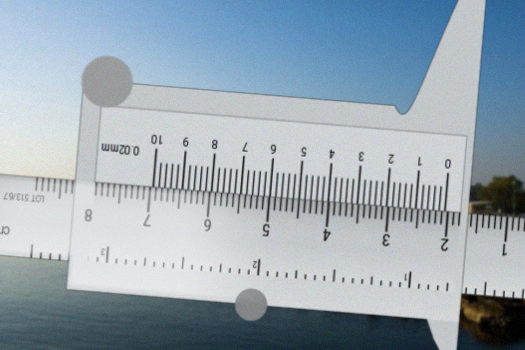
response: 20.5; mm
